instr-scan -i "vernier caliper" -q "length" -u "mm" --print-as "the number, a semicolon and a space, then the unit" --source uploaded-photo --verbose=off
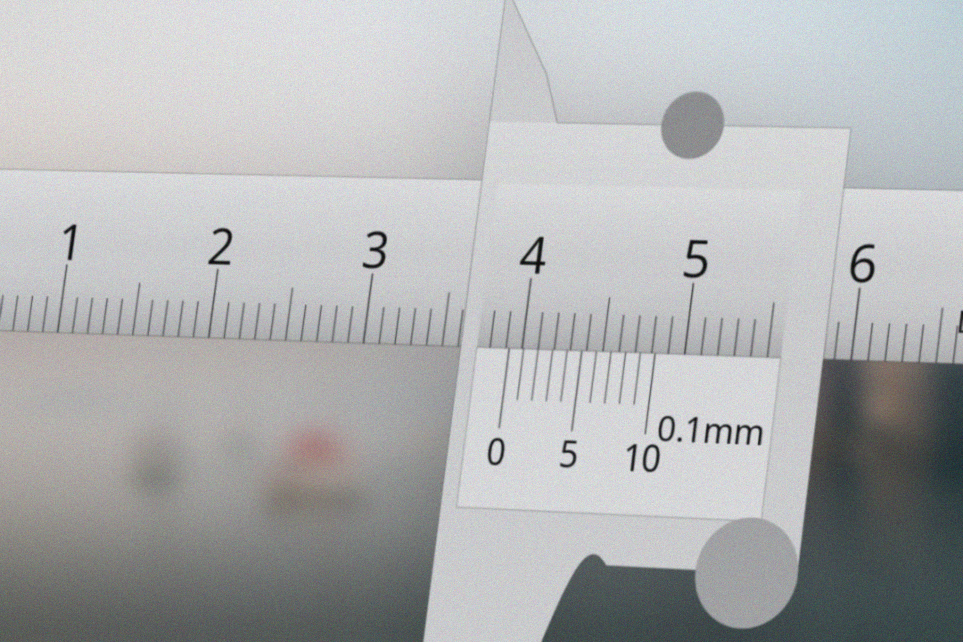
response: 39.2; mm
